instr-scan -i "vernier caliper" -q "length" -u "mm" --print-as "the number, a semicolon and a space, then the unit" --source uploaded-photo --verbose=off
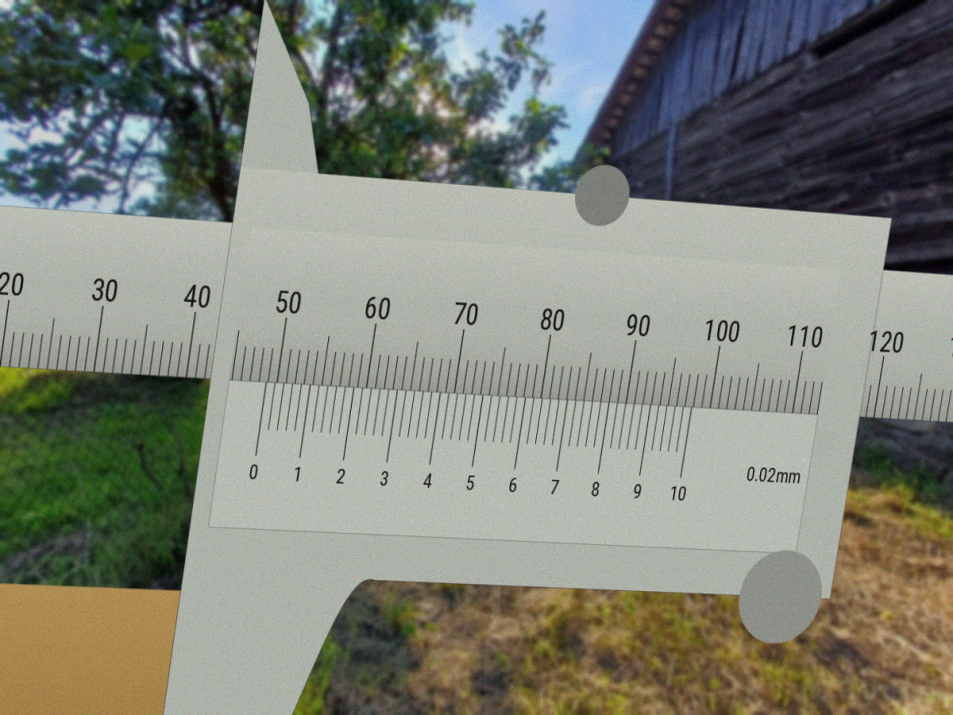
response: 48.8; mm
